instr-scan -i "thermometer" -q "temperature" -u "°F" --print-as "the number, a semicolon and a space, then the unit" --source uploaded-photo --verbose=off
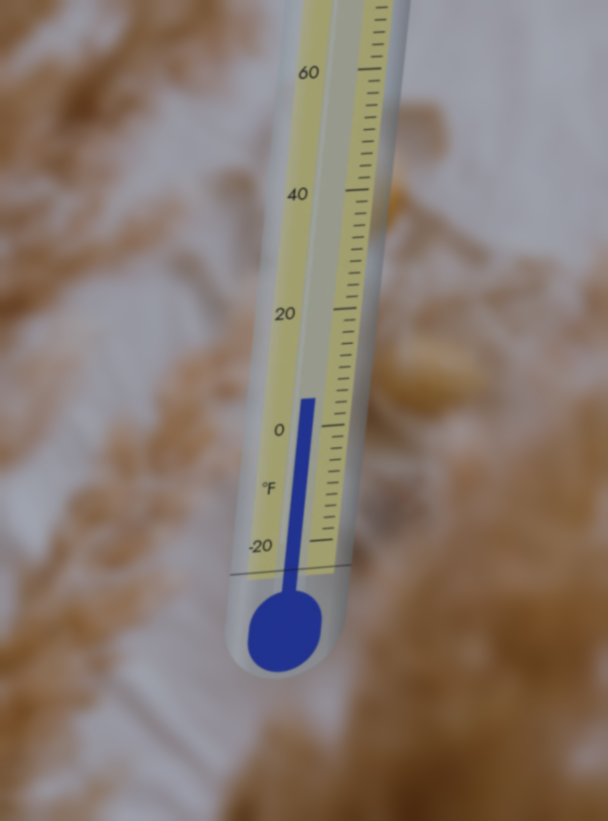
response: 5; °F
